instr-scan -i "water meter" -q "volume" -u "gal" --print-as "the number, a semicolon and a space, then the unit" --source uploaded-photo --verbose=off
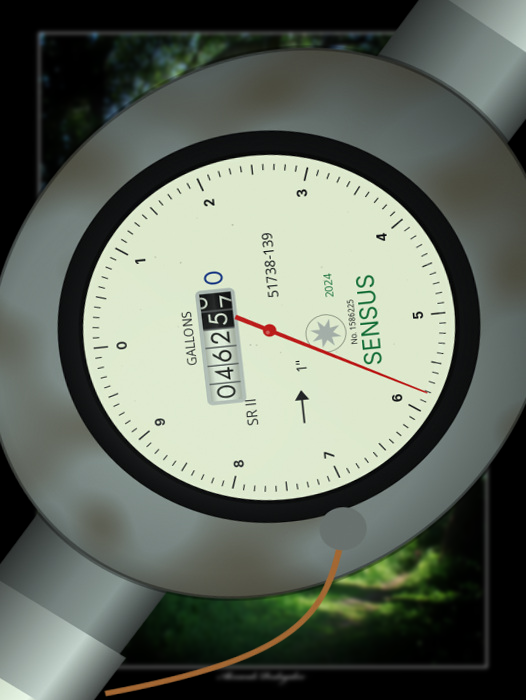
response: 462565.8; gal
